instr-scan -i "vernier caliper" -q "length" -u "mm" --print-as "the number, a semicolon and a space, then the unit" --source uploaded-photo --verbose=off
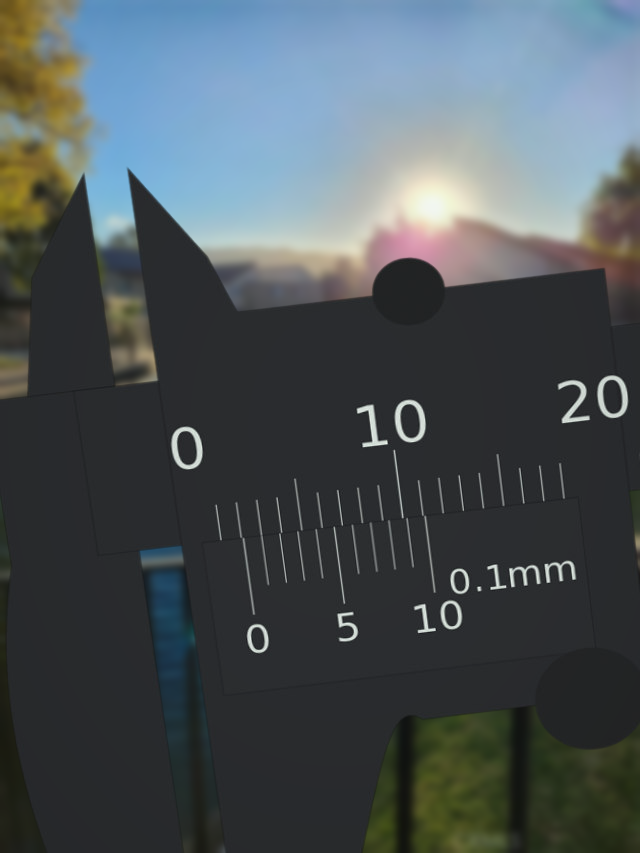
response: 2.1; mm
